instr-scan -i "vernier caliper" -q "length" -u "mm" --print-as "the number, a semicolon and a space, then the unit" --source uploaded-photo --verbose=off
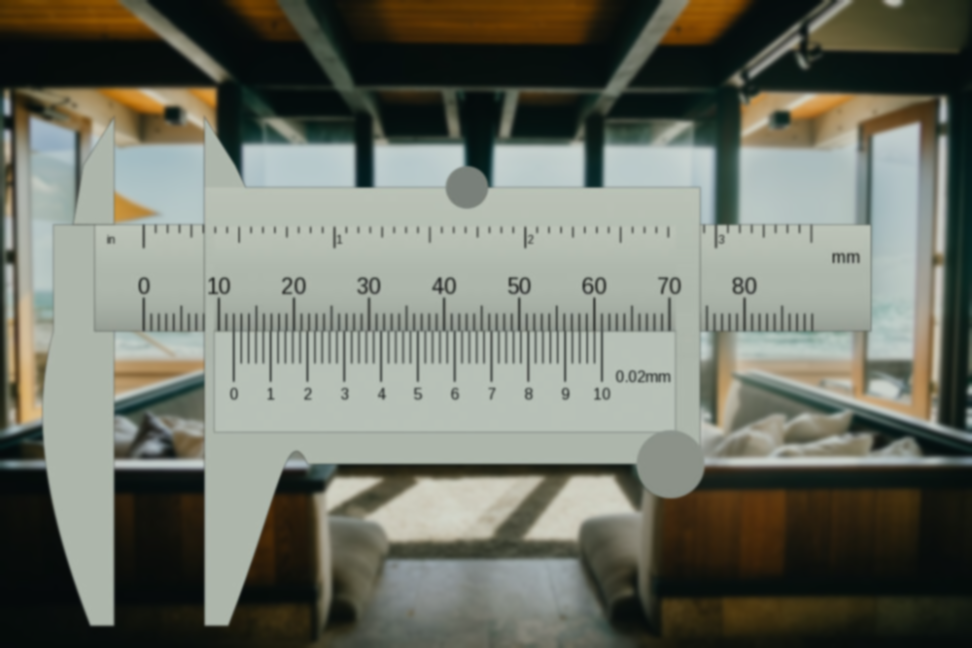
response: 12.0; mm
